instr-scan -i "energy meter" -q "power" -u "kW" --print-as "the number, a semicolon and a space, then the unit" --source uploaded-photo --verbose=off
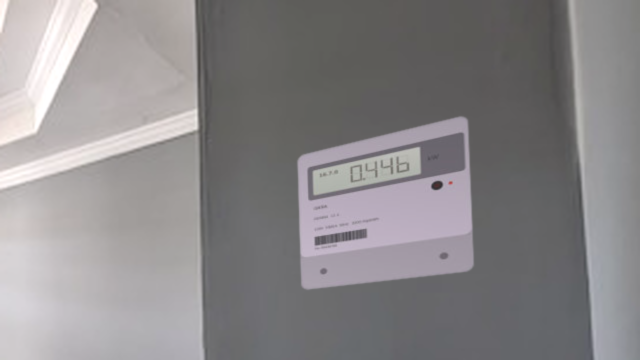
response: 0.446; kW
